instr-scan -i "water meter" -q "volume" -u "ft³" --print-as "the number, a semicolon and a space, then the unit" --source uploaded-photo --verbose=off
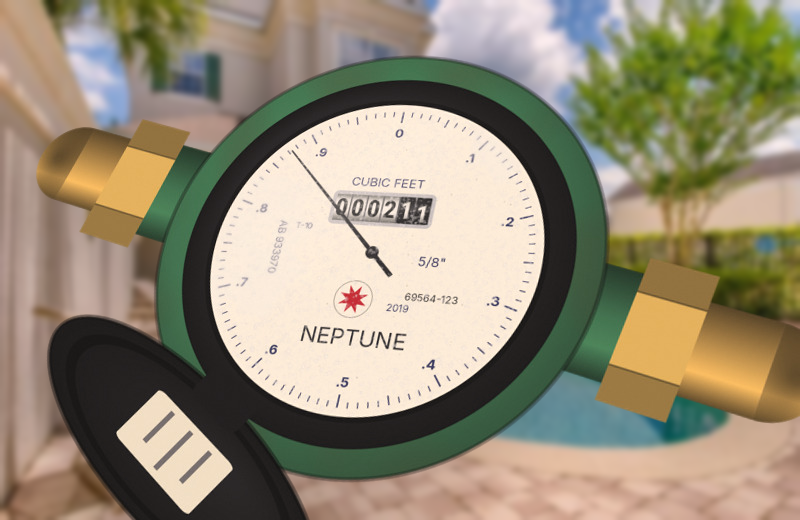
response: 210.87; ft³
